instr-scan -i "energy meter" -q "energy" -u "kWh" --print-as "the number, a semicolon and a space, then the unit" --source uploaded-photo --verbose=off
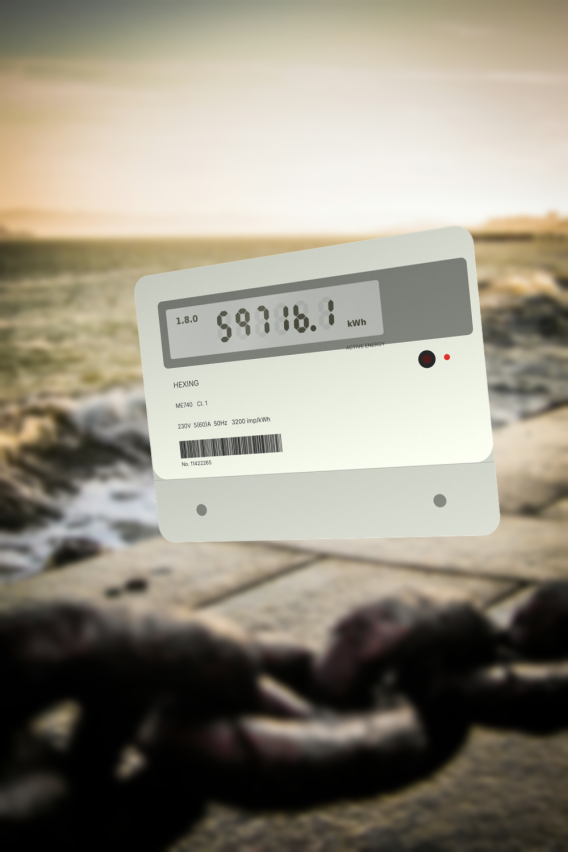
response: 59716.1; kWh
